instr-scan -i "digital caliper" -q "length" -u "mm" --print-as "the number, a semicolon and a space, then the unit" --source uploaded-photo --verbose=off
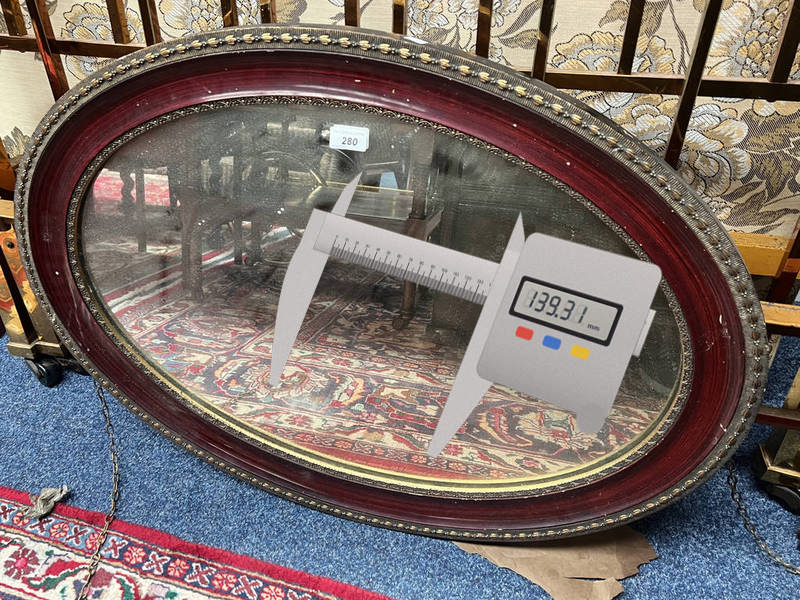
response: 139.31; mm
